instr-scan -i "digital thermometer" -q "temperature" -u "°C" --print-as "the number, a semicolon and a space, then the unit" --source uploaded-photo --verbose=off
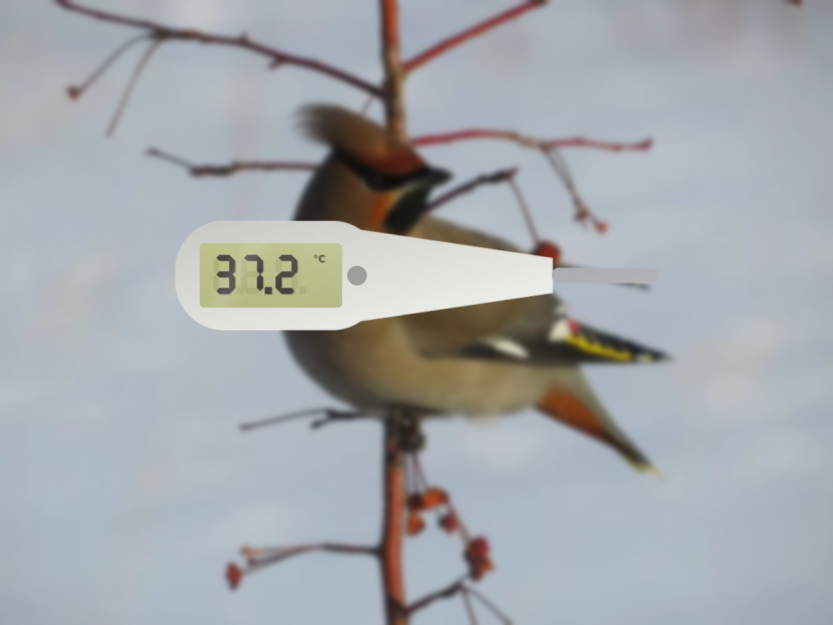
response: 37.2; °C
